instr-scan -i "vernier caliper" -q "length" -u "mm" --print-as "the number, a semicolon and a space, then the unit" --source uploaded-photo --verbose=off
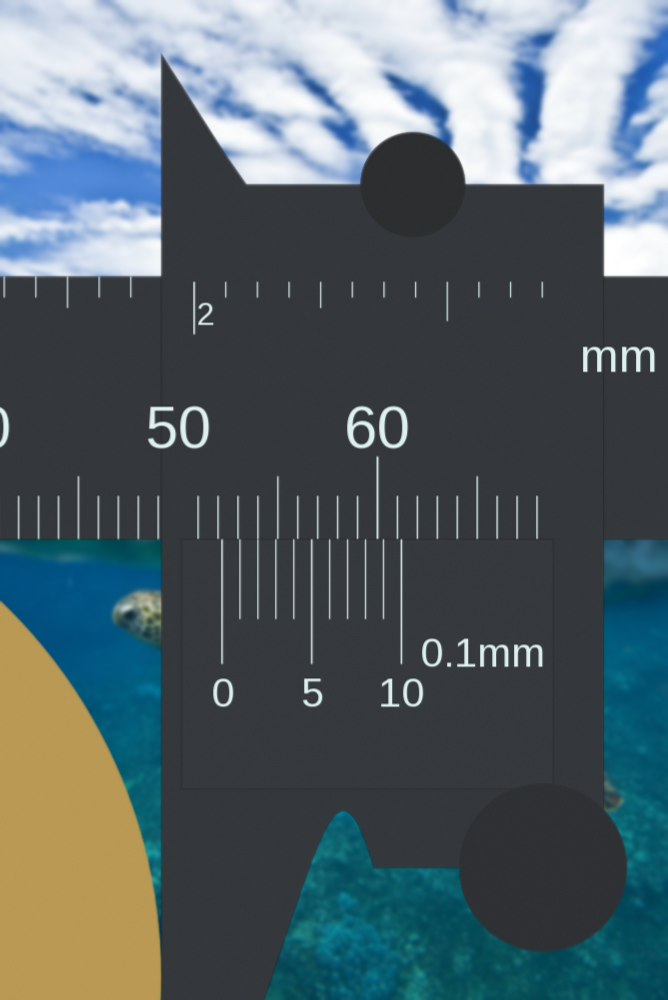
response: 52.2; mm
